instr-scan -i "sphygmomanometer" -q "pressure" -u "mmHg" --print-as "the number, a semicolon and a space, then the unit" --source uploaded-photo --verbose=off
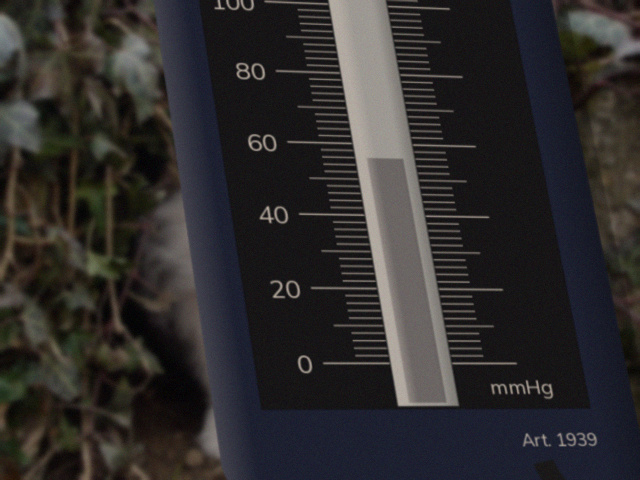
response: 56; mmHg
